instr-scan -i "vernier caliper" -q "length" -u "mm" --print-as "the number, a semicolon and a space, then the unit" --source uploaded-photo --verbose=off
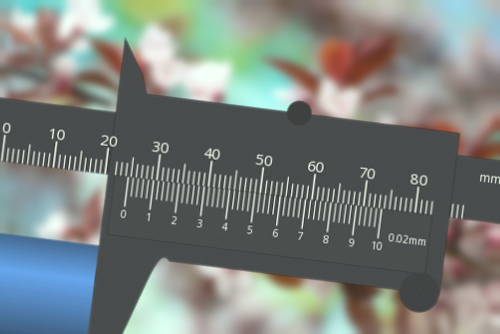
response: 24.5; mm
